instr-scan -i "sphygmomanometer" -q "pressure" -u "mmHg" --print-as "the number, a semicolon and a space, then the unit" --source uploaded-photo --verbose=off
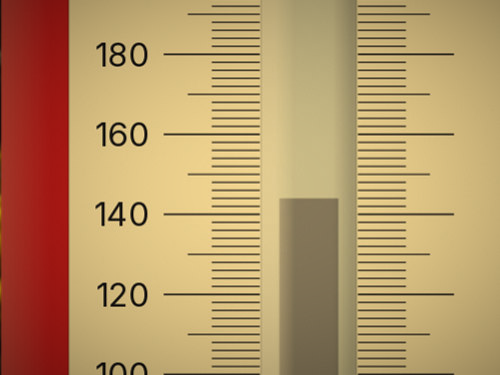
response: 144; mmHg
